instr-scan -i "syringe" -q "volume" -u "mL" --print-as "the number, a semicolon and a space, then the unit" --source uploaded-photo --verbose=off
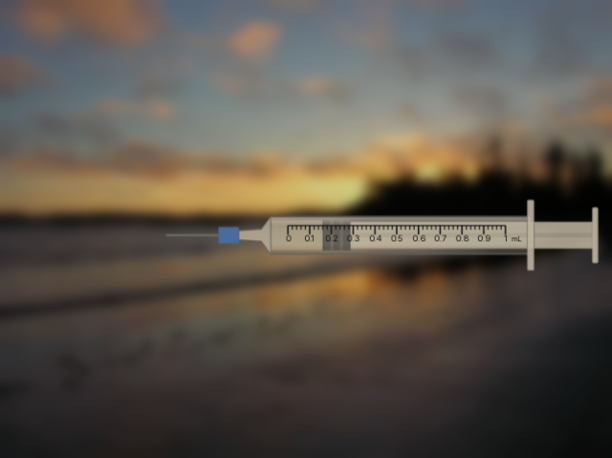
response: 0.16; mL
